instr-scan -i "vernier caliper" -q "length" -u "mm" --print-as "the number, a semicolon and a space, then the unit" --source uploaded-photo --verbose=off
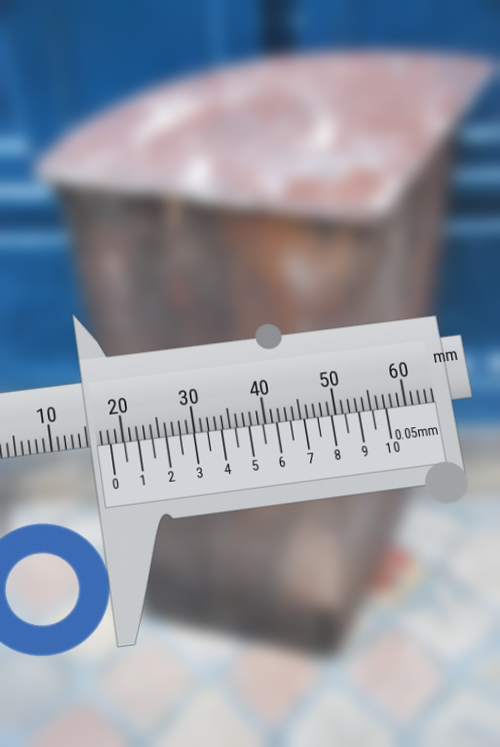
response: 18.2; mm
